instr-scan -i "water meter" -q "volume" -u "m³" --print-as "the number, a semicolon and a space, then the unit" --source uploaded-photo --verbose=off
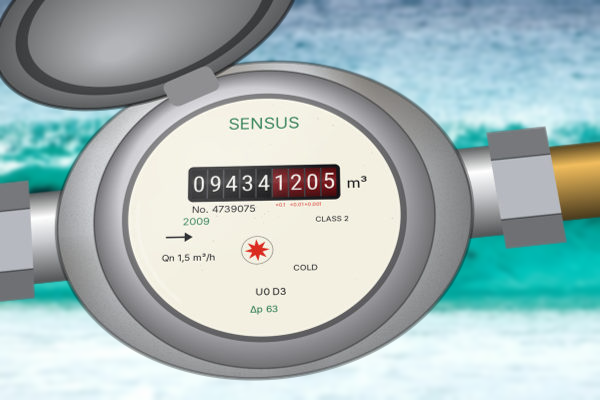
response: 9434.1205; m³
